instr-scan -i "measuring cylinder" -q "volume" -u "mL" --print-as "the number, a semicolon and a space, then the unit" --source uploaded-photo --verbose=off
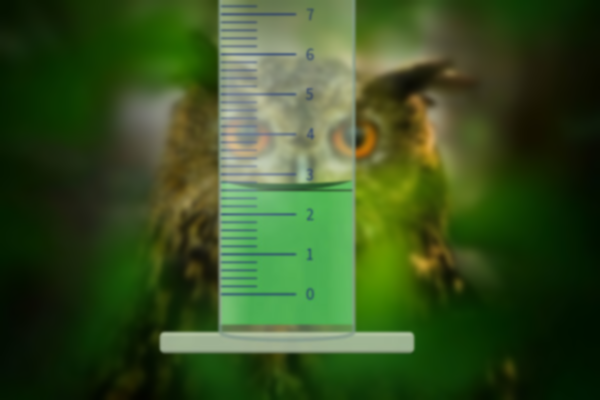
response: 2.6; mL
